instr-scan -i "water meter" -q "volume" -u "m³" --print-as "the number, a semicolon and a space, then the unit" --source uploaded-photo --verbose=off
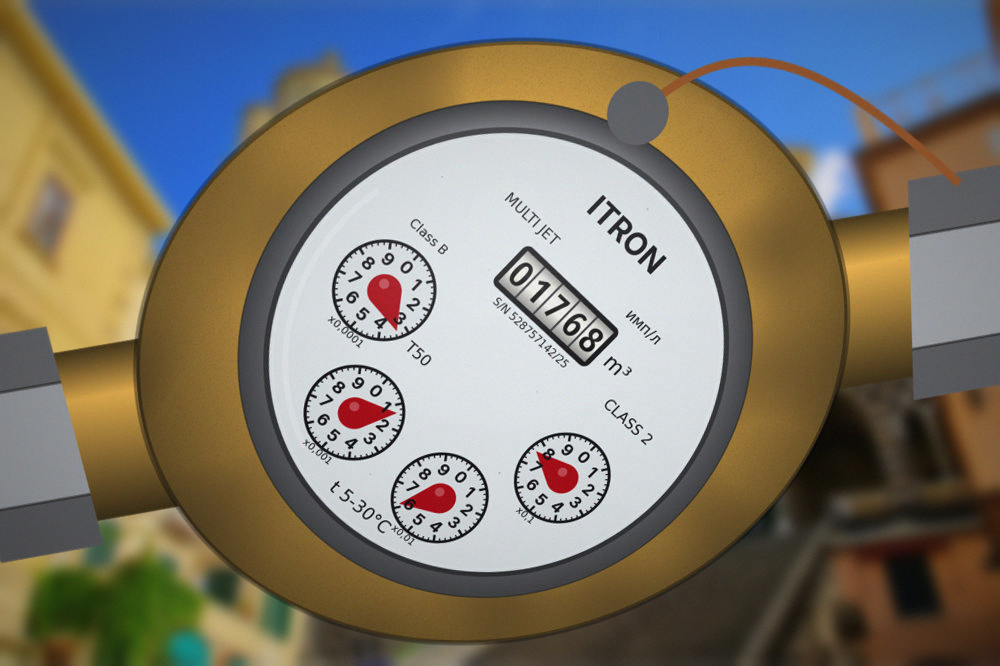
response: 1768.7613; m³
